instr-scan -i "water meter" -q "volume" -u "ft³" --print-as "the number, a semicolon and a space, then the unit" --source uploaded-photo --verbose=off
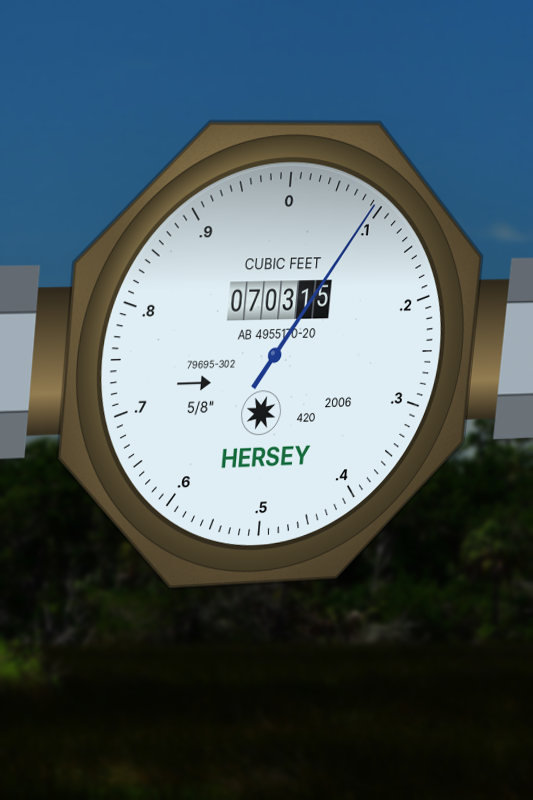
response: 70315.09; ft³
